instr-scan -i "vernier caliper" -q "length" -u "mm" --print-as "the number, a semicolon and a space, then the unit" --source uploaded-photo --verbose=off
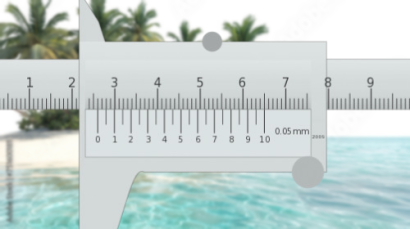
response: 26.0; mm
